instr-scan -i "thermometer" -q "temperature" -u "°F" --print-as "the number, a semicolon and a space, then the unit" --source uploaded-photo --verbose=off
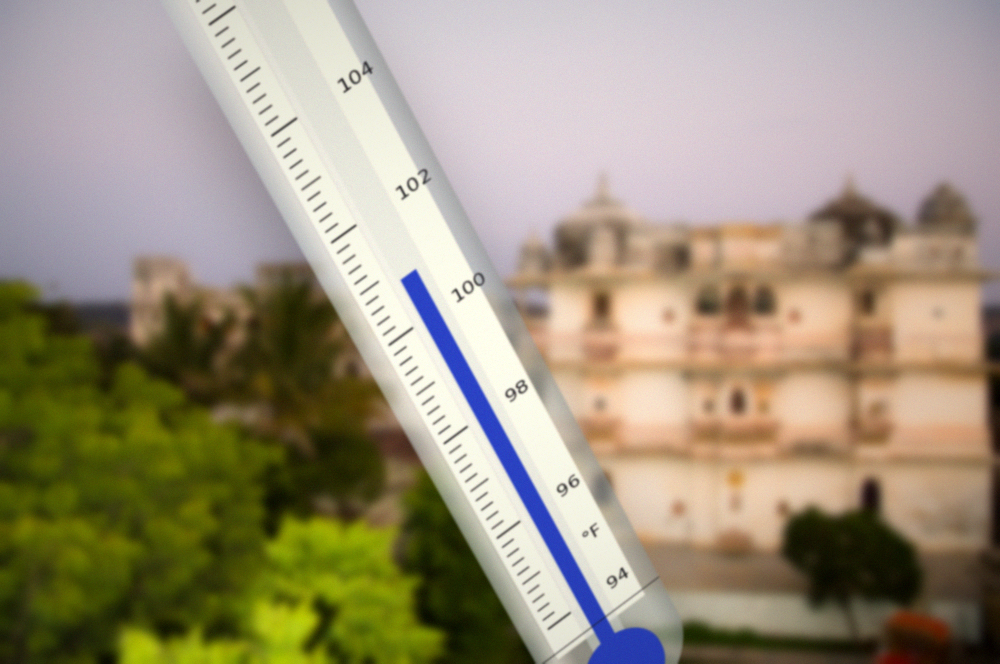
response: 100.8; °F
